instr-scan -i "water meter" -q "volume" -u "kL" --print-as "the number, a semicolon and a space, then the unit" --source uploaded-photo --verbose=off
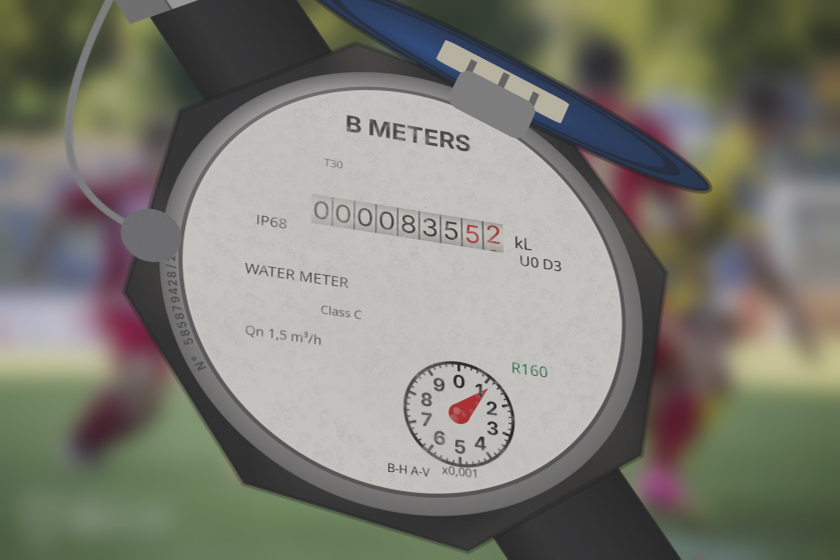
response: 835.521; kL
